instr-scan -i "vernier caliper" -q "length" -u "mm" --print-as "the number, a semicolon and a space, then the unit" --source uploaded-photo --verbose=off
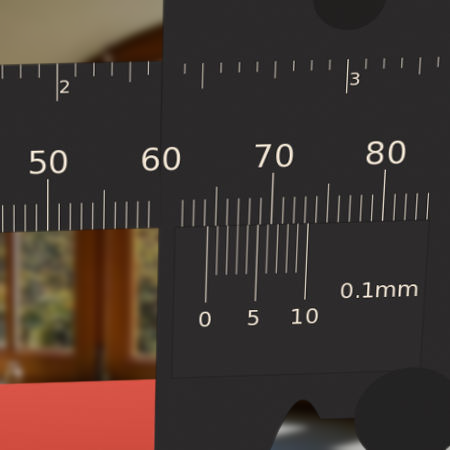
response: 64.3; mm
